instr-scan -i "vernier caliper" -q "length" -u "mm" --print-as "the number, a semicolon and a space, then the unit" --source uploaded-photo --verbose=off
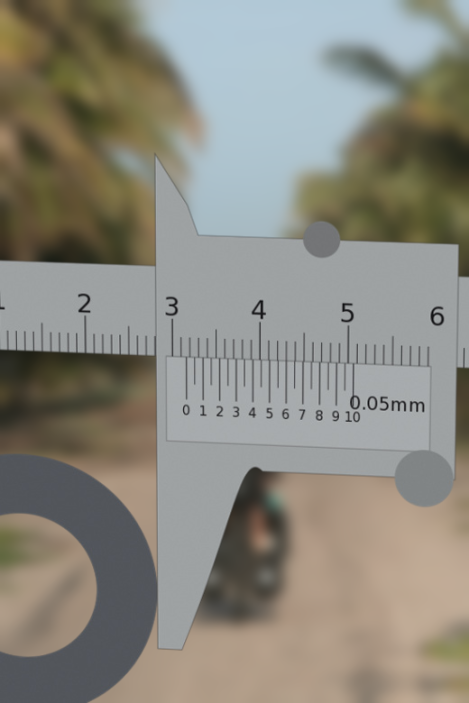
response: 31.6; mm
